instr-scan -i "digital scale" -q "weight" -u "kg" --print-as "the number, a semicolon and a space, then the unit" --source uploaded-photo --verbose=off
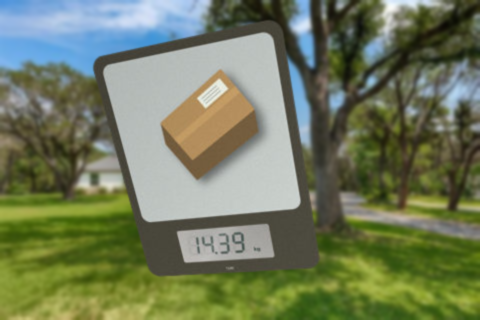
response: 14.39; kg
